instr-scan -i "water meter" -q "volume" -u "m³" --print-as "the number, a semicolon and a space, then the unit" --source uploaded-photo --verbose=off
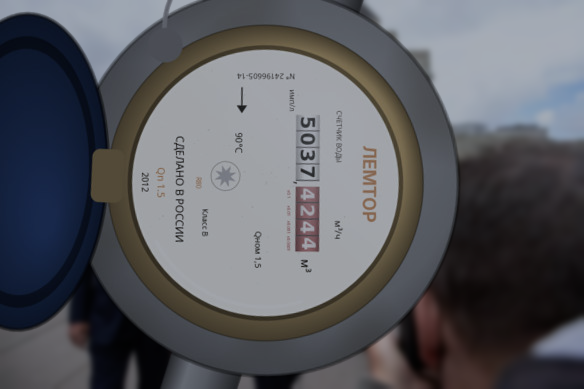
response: 5037.4244; m³
